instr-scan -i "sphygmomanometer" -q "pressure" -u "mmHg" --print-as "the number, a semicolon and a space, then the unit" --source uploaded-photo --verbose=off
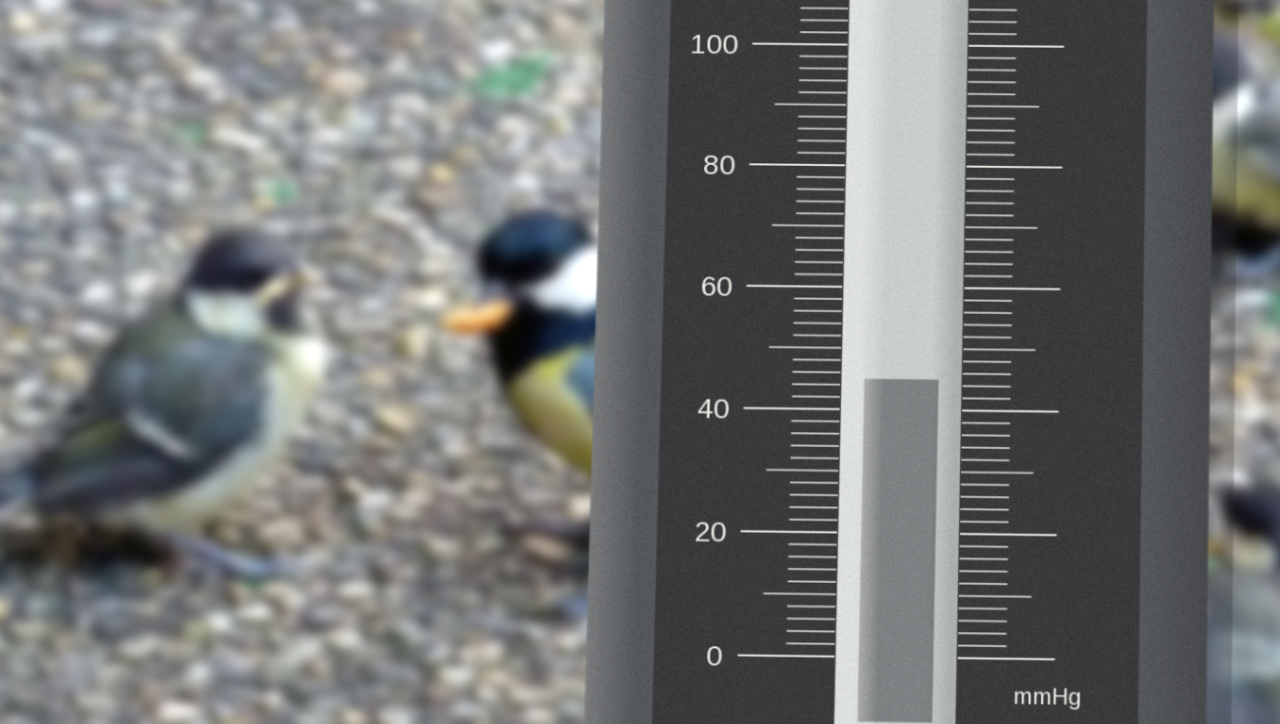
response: 45; mmHg
